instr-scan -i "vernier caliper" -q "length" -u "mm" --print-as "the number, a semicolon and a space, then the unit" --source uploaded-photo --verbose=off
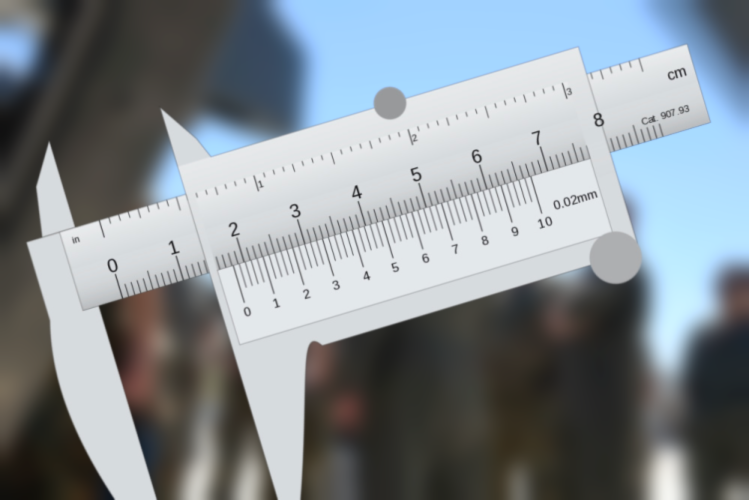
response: 18.2; mm
